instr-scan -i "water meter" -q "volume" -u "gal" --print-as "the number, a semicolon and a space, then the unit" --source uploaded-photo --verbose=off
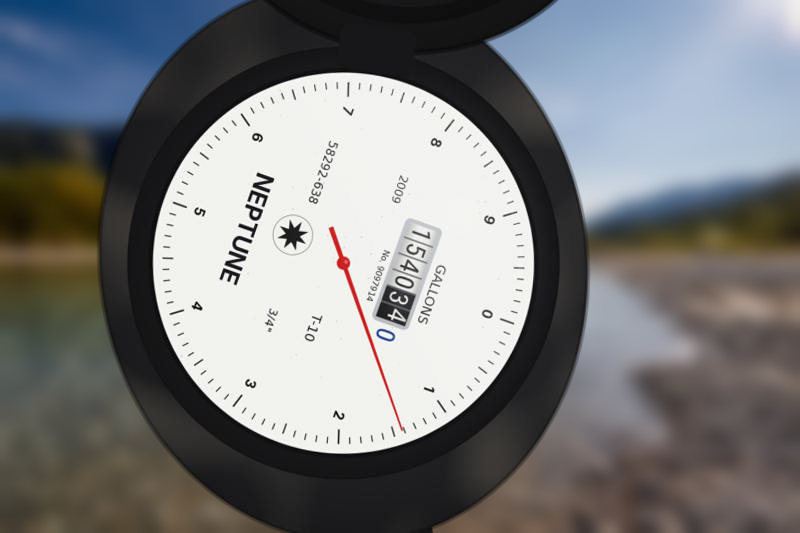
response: 1540341.4; gal
